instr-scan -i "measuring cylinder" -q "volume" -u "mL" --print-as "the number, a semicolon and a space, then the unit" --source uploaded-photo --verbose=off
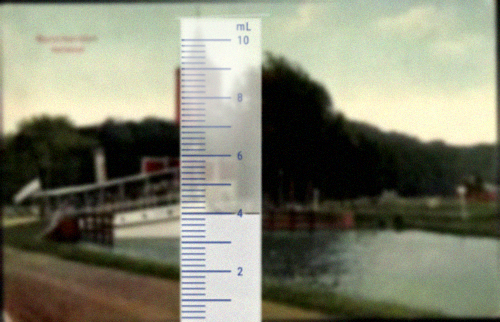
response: 4; mL
